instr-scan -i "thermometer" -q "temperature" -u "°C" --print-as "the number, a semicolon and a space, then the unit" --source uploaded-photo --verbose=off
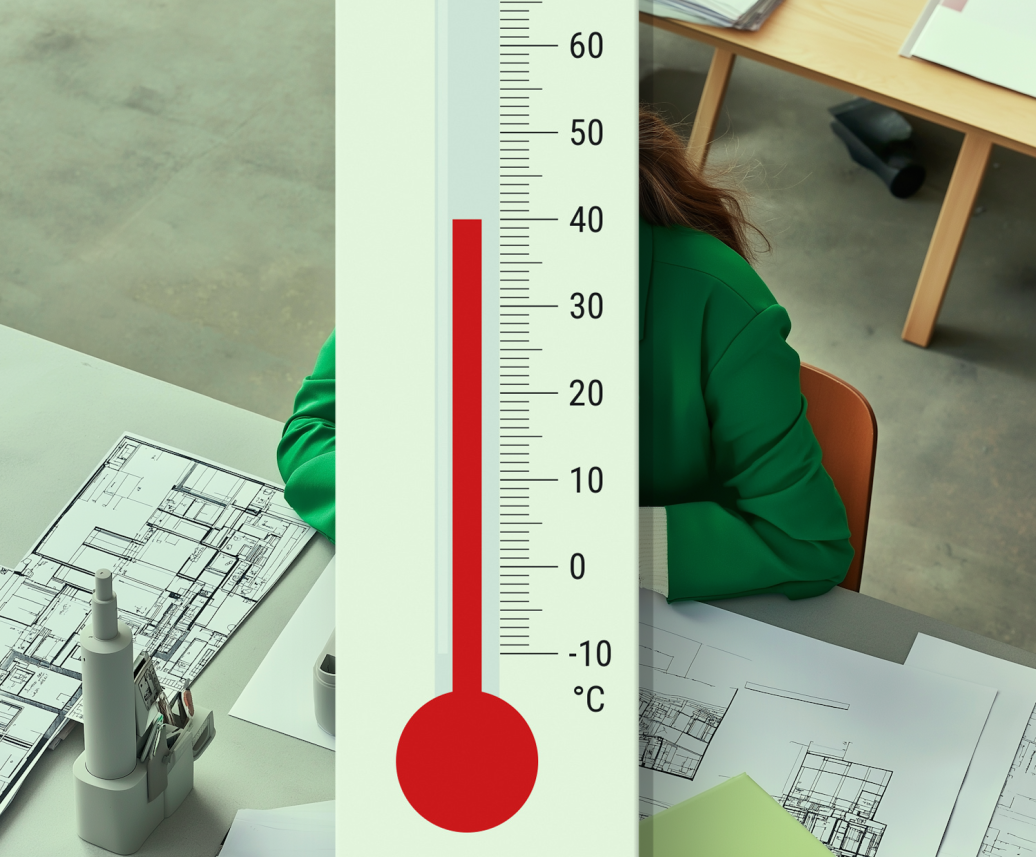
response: 40; °C
